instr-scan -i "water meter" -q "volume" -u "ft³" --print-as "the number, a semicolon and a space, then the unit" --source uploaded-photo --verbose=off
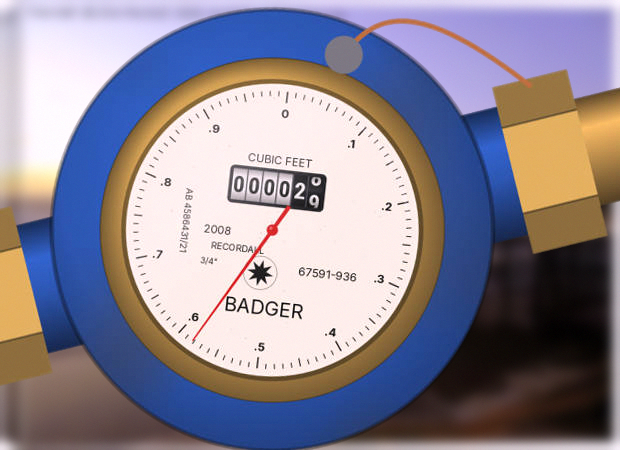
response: 28.58; ft³
